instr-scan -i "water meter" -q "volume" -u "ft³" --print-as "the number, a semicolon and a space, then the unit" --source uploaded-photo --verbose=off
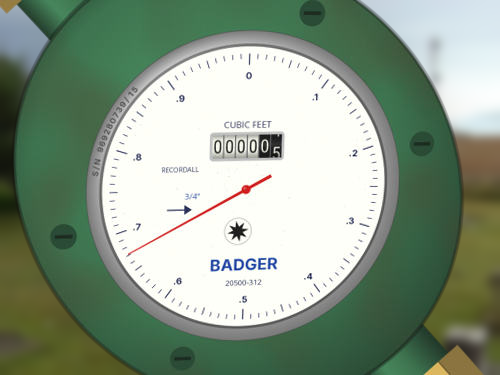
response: 4.67; ft³
